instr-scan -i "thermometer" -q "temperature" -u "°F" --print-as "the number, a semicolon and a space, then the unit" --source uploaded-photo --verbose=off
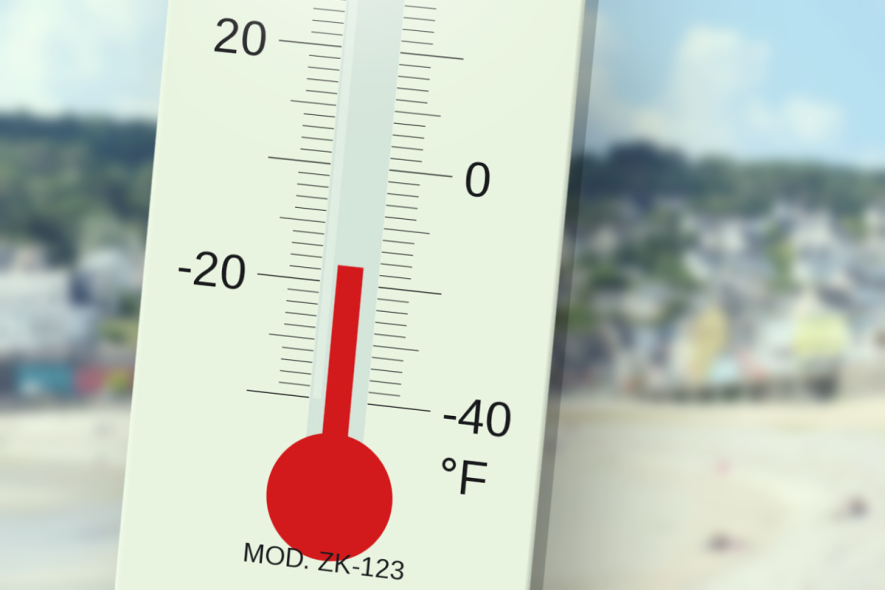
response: -17; °F
